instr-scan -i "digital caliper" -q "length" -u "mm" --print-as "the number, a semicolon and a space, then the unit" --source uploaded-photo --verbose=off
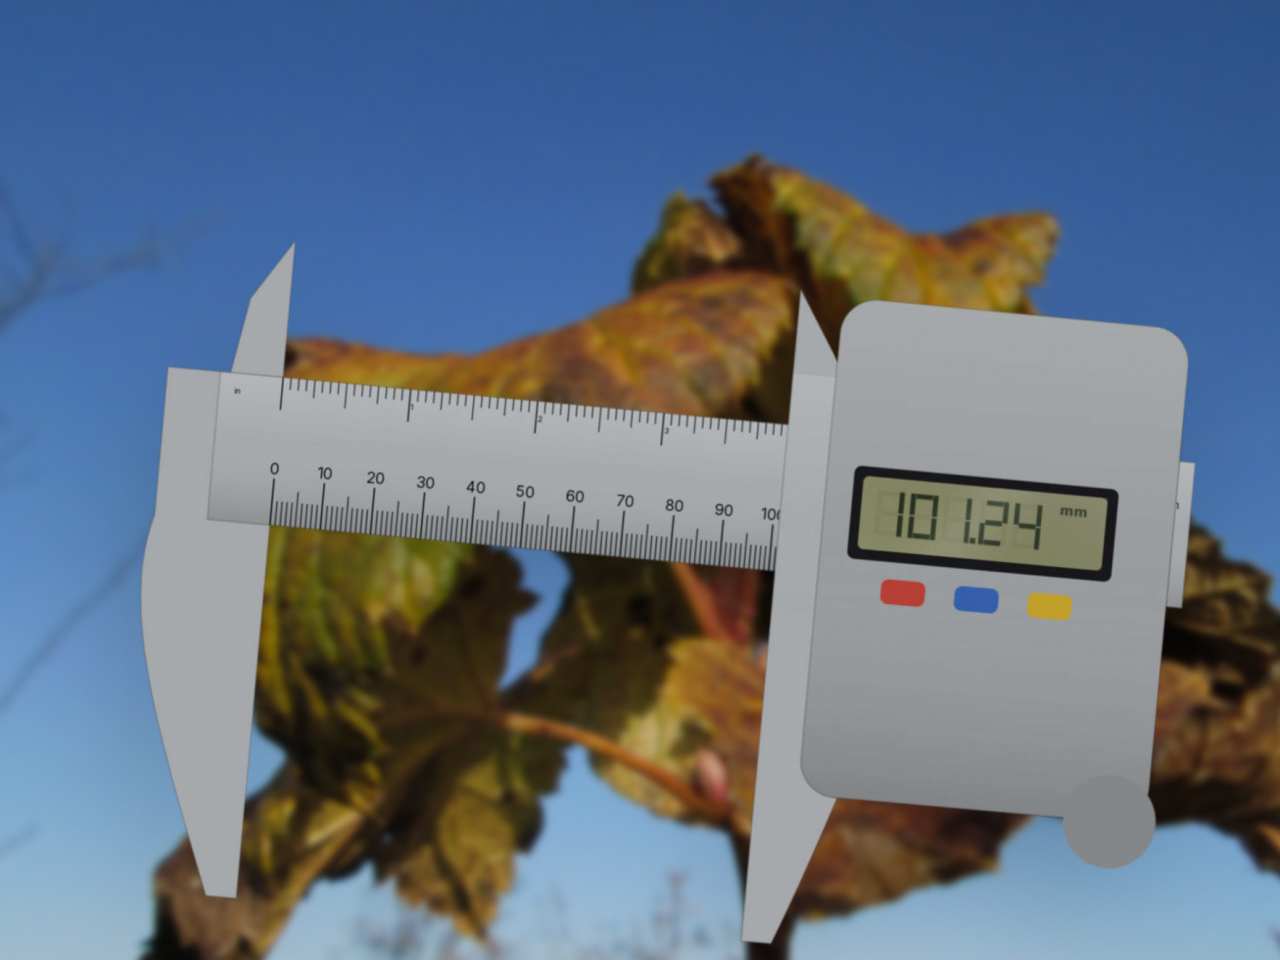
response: 101.24; mm
